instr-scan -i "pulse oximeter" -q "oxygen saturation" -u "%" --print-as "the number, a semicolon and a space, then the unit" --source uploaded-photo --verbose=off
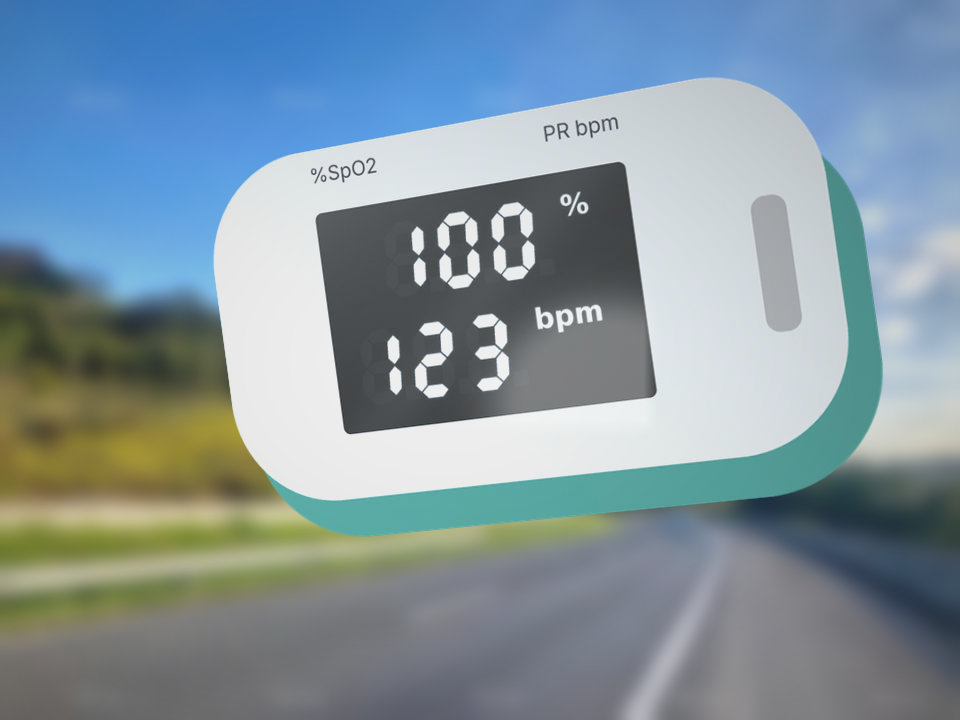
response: 100; %
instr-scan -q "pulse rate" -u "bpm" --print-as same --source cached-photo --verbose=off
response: 123; bpm
